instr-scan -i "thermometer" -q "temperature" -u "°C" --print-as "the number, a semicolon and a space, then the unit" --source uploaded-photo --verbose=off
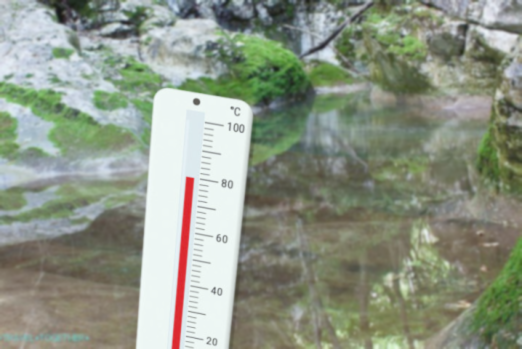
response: 80; °C
